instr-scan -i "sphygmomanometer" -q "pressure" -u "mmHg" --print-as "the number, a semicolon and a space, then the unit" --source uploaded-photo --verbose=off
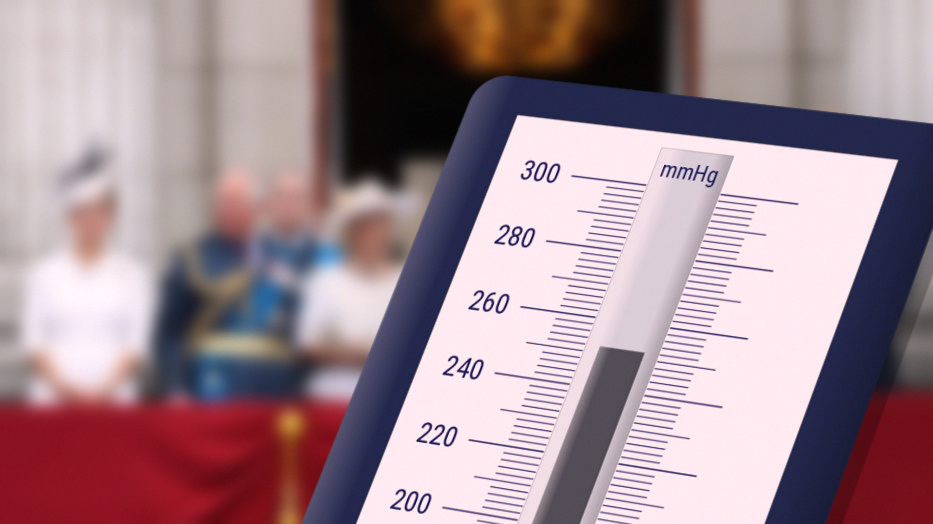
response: 252; mmHg
